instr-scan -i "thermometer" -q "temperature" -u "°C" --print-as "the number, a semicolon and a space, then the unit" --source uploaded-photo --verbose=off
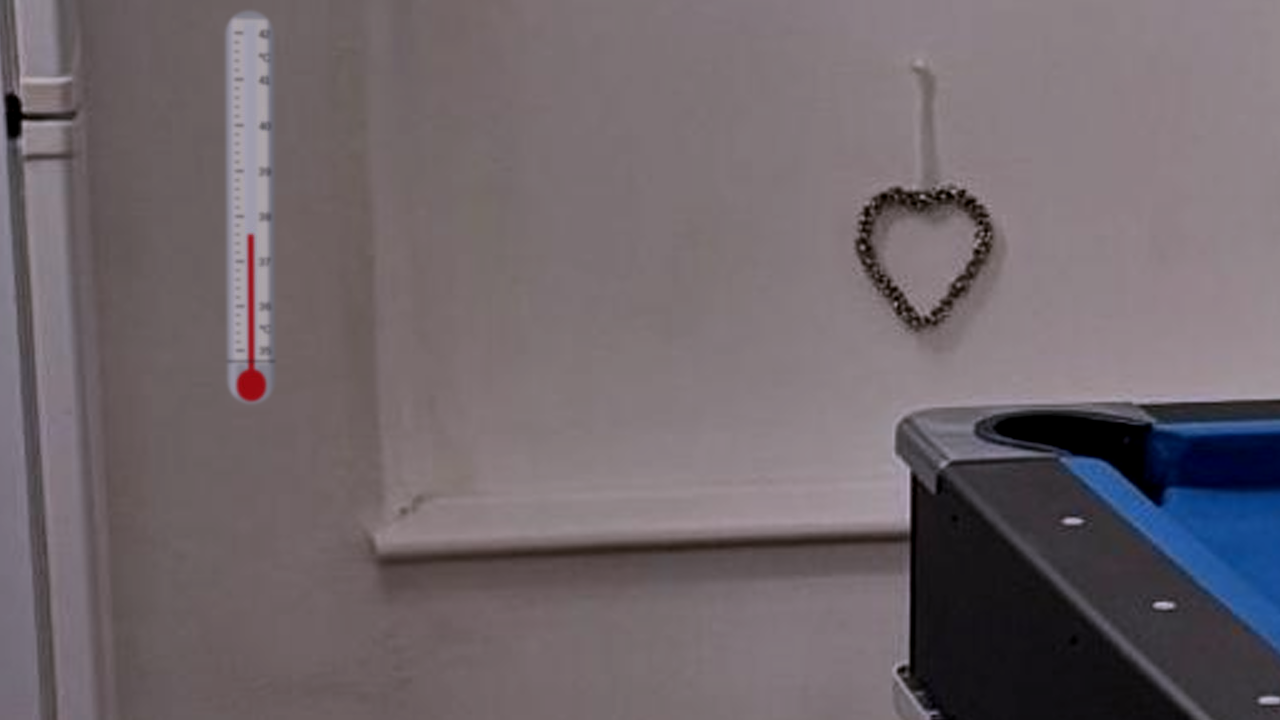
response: 37.6; °C
